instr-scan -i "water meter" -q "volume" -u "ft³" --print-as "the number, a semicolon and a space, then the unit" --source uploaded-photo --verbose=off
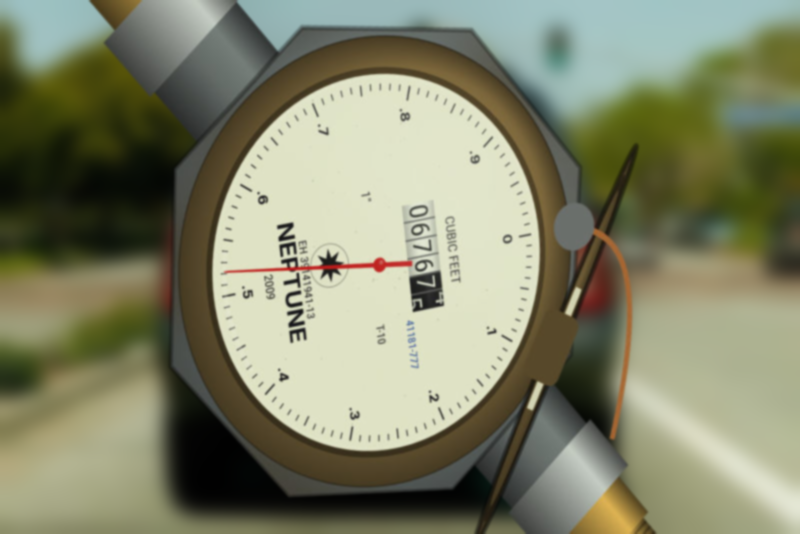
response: 67674.52; ft³
